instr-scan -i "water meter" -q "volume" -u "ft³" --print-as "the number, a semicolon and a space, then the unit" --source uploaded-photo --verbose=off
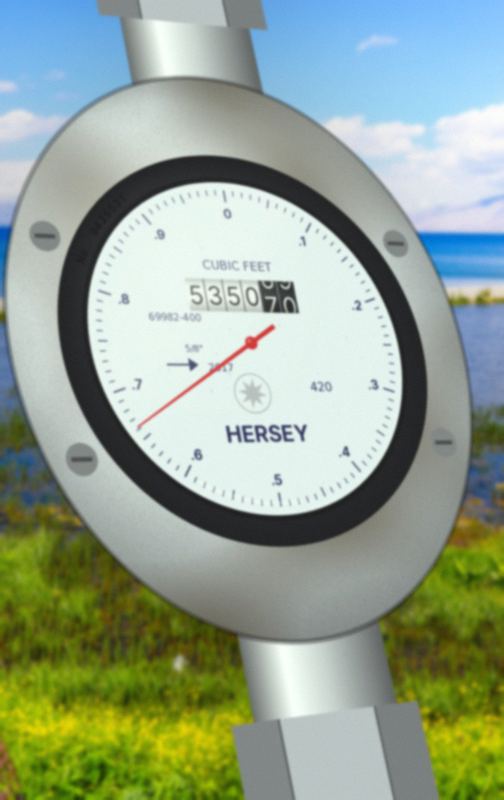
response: 535069.66; ft³
